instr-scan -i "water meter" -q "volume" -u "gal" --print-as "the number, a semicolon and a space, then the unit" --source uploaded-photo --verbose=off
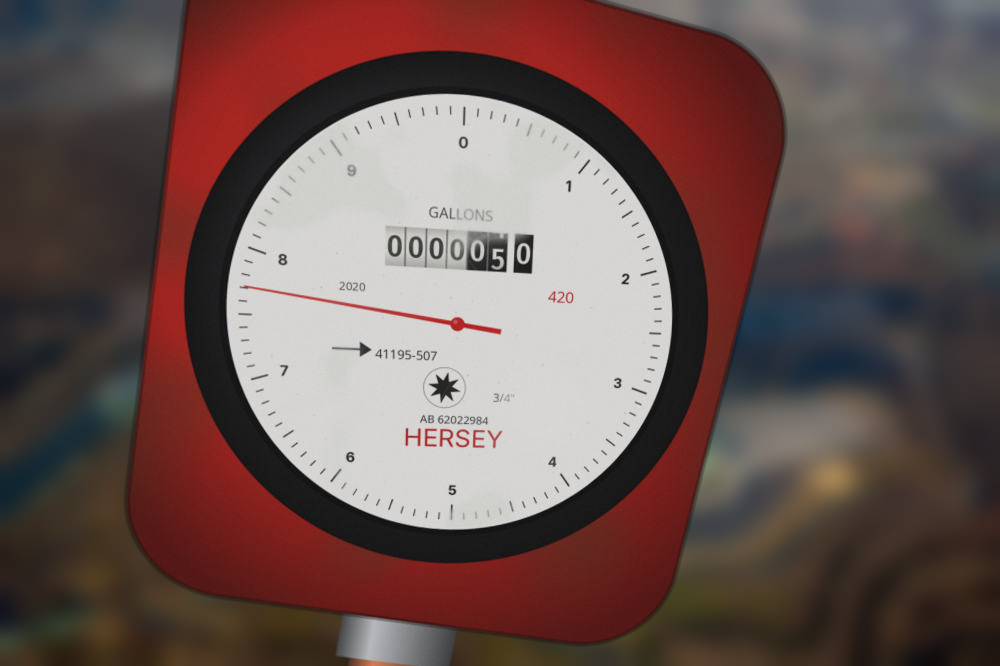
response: 47.7; gal
